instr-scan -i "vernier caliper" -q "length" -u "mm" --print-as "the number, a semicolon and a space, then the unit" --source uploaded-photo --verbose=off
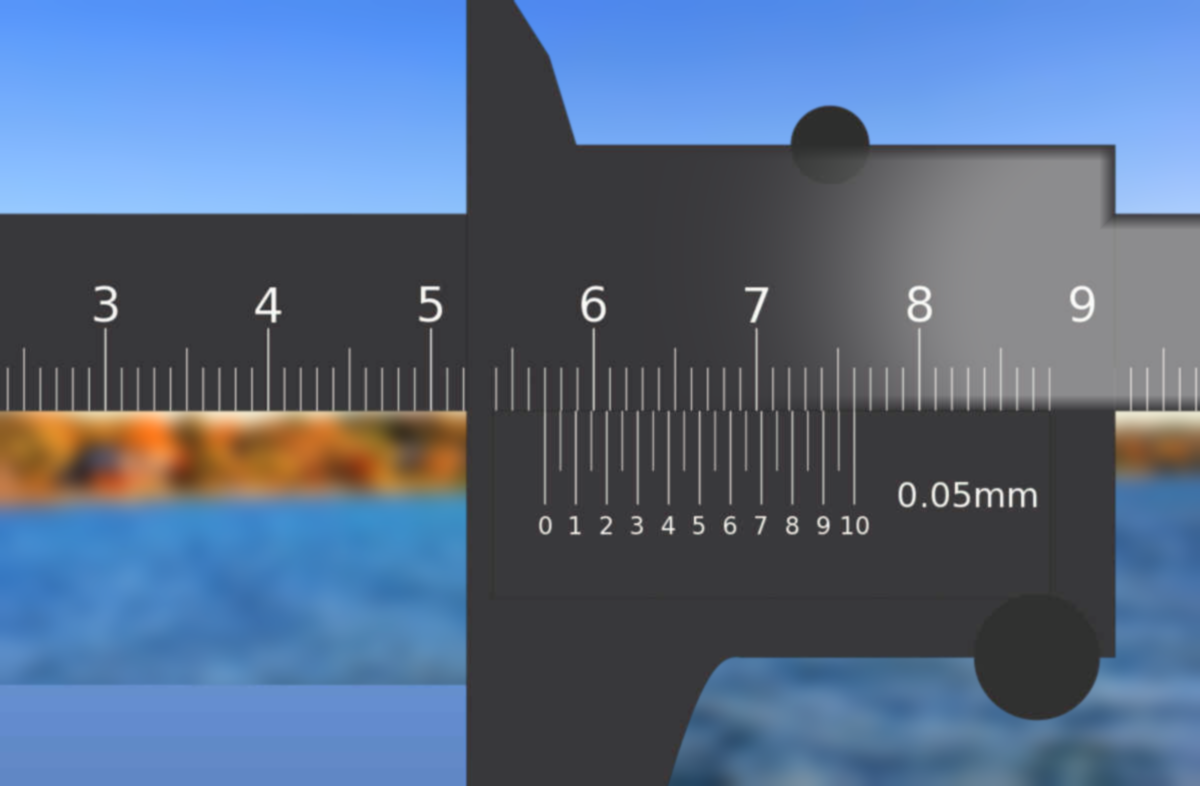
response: 57.0; mm
